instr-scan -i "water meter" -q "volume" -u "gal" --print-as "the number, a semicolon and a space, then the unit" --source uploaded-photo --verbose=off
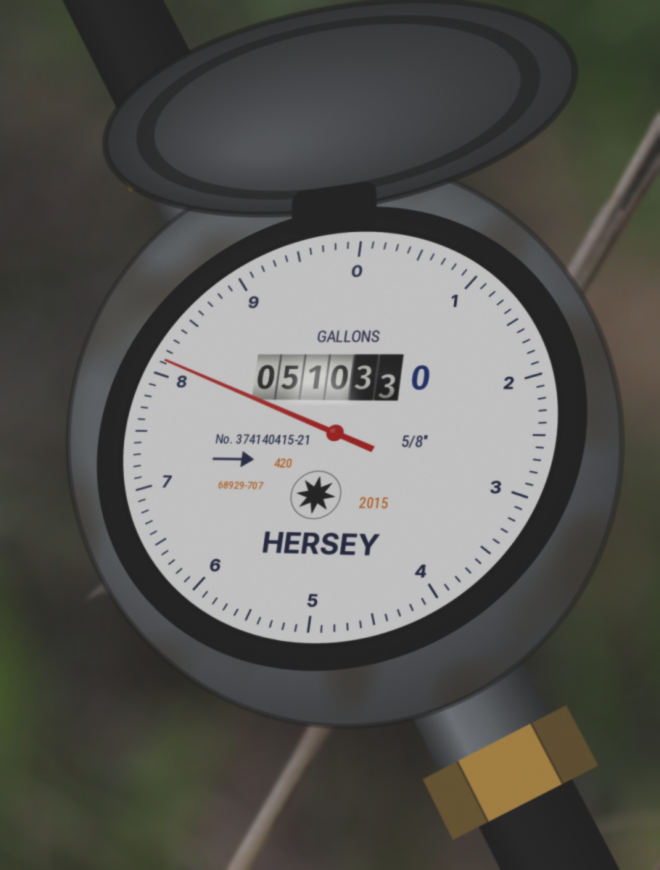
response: 510328.1; gal
